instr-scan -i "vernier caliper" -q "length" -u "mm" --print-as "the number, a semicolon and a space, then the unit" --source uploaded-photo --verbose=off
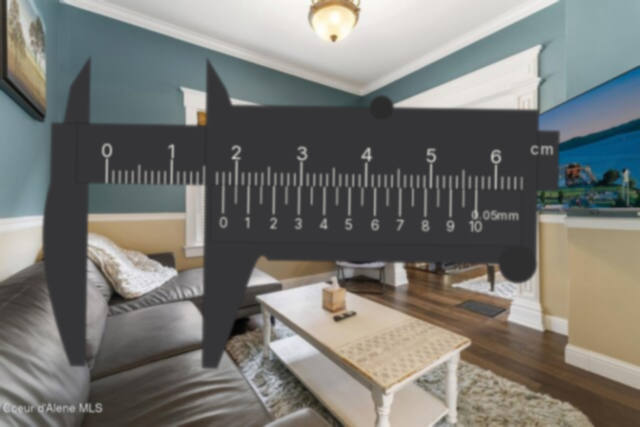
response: 18.0; mm
